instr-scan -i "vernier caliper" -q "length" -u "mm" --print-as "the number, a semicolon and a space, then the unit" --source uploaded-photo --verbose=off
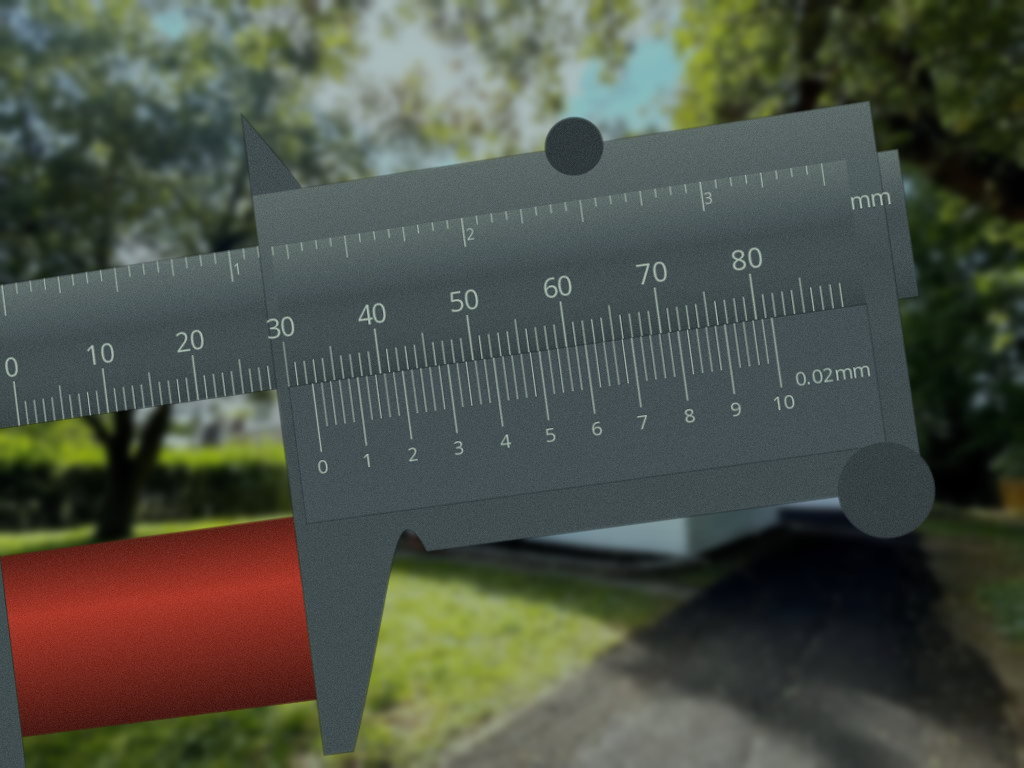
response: 32.6; mm
